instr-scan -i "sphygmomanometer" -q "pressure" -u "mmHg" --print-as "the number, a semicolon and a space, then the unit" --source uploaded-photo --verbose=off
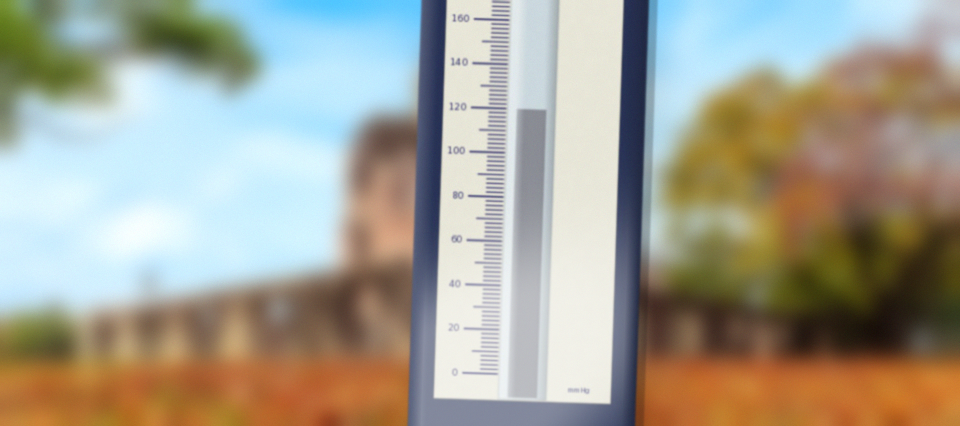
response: 120; mmHg
